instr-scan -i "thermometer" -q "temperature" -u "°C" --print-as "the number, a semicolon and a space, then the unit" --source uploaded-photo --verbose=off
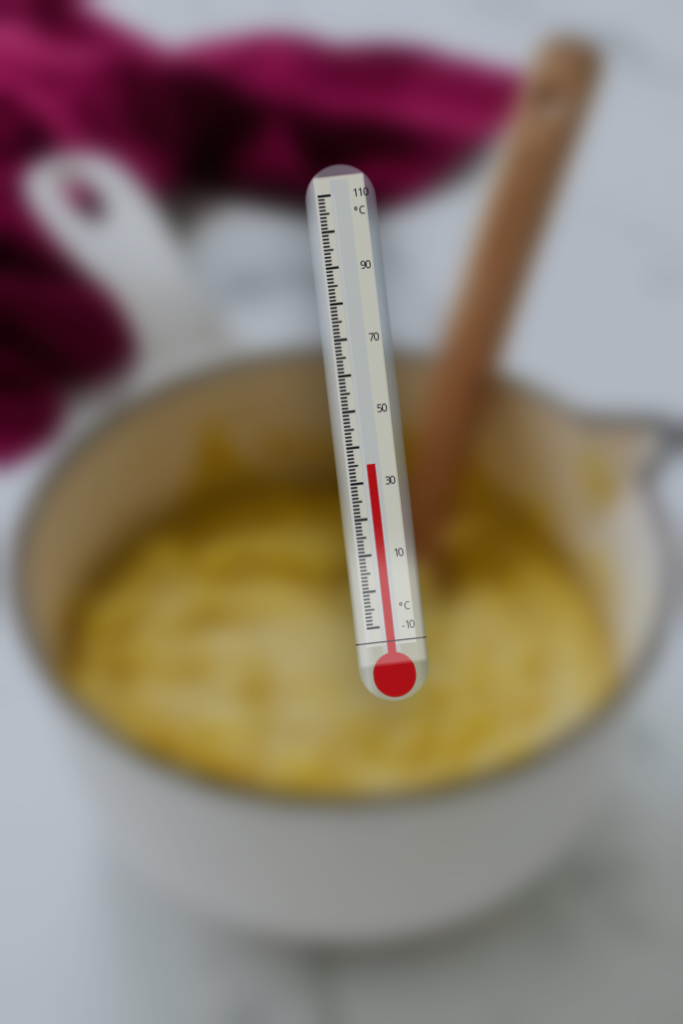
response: 35; °C
